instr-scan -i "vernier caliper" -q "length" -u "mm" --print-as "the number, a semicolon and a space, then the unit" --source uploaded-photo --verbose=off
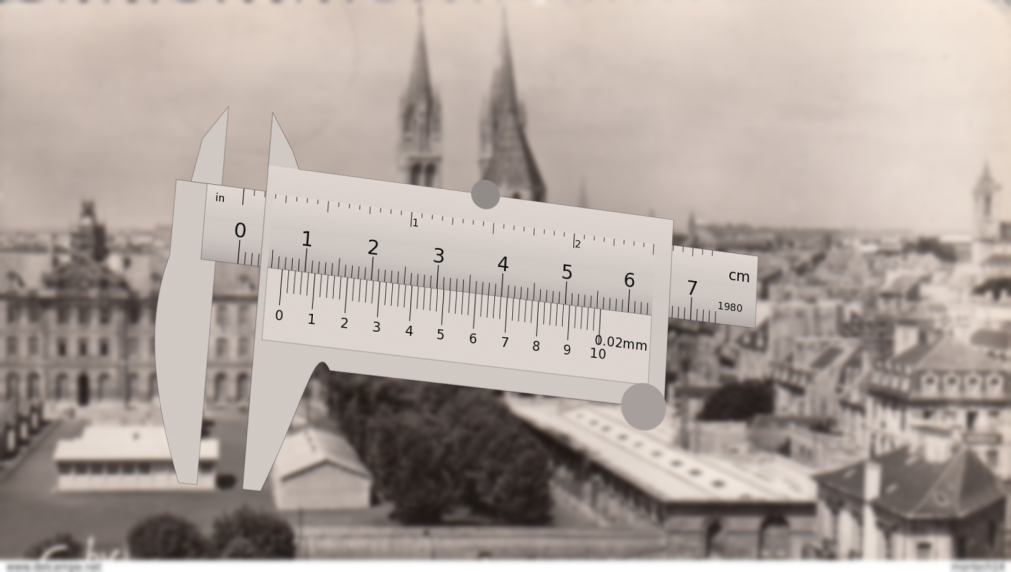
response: 6.6; mm
